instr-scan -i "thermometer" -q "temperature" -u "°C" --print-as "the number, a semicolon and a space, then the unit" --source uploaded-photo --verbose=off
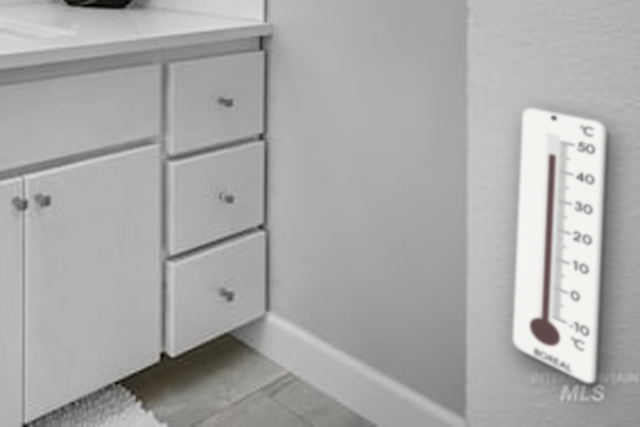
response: 45; °C
